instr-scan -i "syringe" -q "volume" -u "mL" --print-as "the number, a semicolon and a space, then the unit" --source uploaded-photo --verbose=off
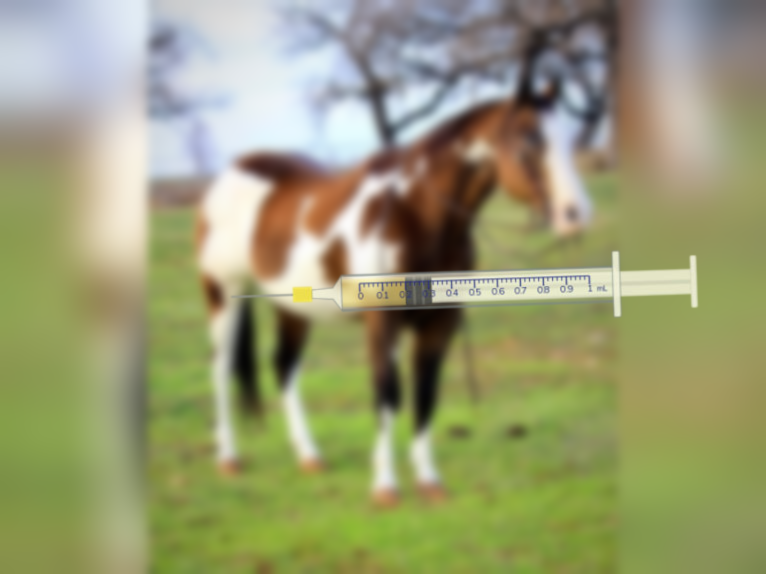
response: 0.2; mL
